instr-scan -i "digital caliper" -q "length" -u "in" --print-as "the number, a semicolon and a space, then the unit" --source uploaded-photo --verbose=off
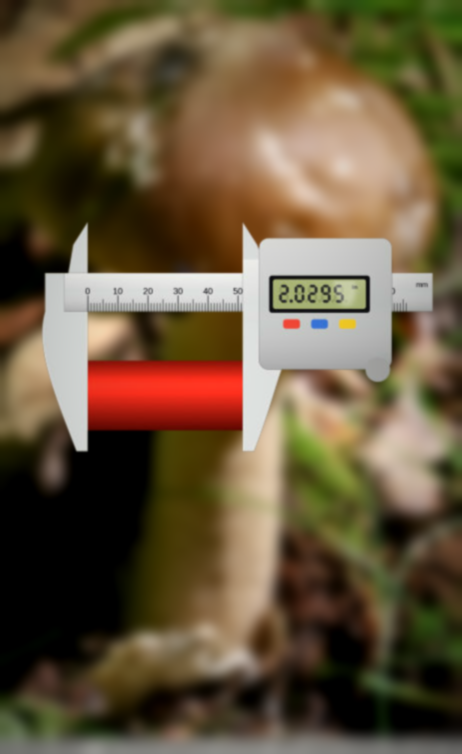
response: 2.0295; in
